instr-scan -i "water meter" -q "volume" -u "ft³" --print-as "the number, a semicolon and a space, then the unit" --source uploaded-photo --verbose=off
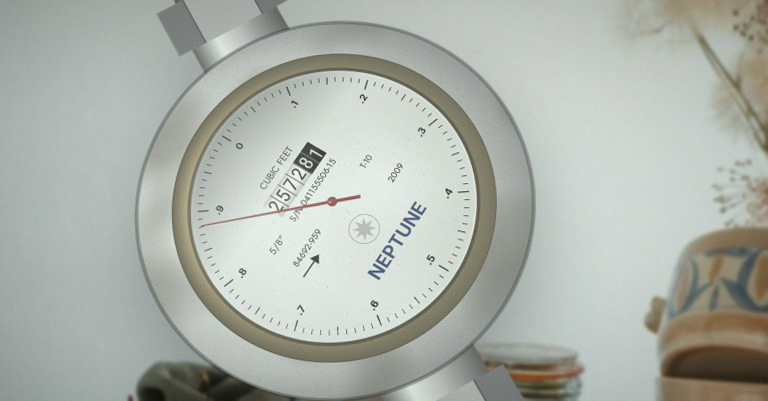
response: 257280.88; ft³
